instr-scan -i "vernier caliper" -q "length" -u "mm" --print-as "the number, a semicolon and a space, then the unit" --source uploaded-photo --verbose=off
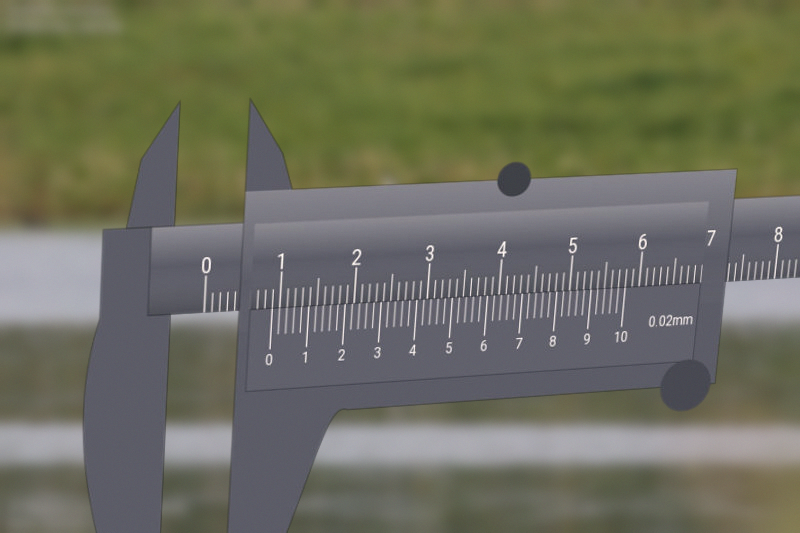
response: 9.0; mm
